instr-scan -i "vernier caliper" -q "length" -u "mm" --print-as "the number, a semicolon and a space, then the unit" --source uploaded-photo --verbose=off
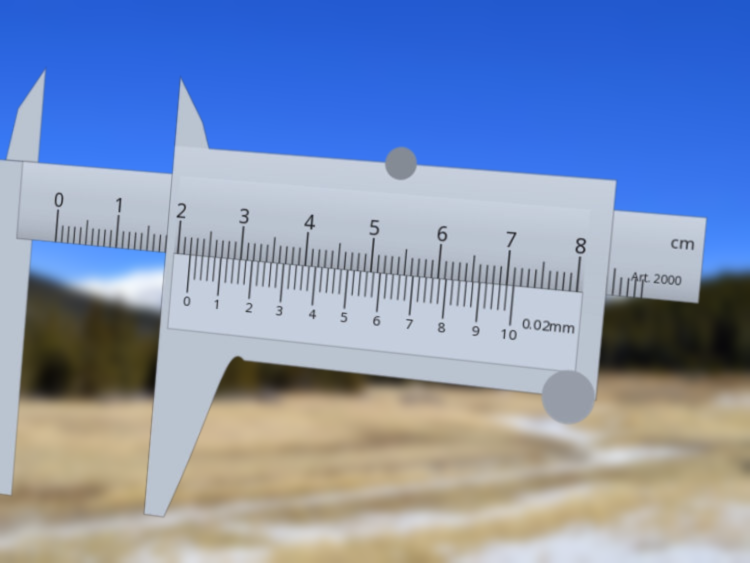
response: 22.0; mm
